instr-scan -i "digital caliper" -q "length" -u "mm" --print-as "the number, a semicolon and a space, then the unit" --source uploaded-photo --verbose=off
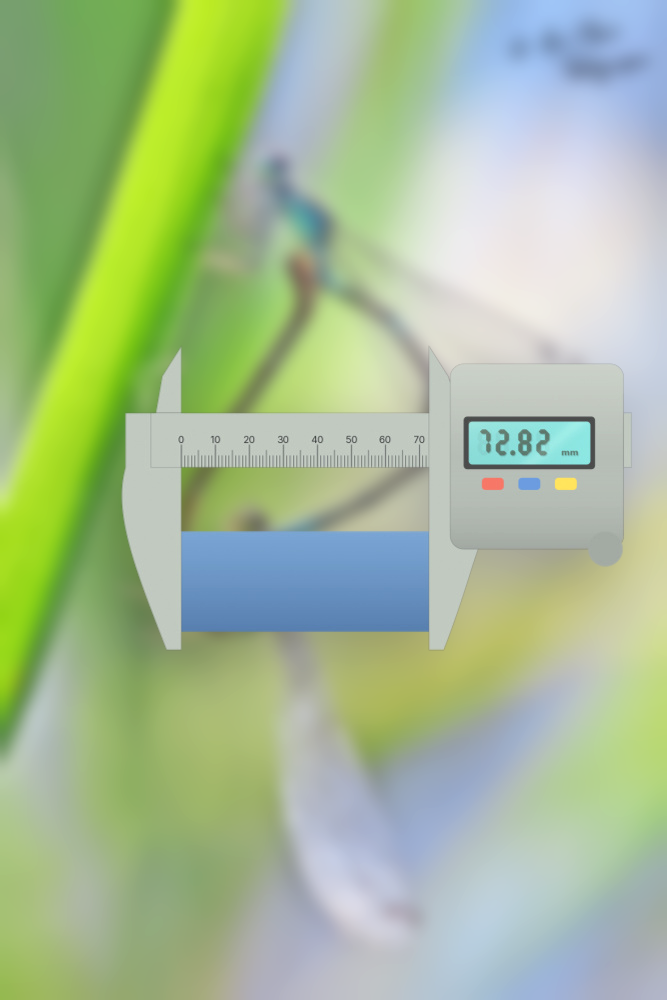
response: 72.82; mm
